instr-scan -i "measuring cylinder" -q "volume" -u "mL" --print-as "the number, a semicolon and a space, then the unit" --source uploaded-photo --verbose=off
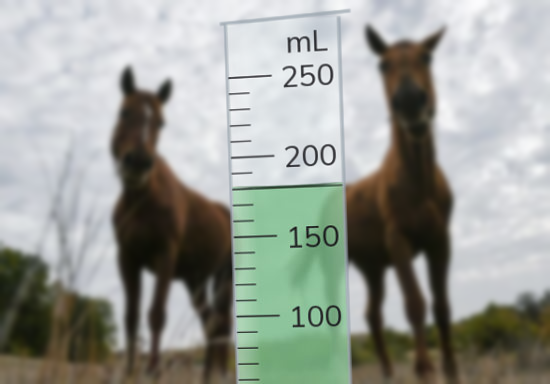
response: 180; mL
